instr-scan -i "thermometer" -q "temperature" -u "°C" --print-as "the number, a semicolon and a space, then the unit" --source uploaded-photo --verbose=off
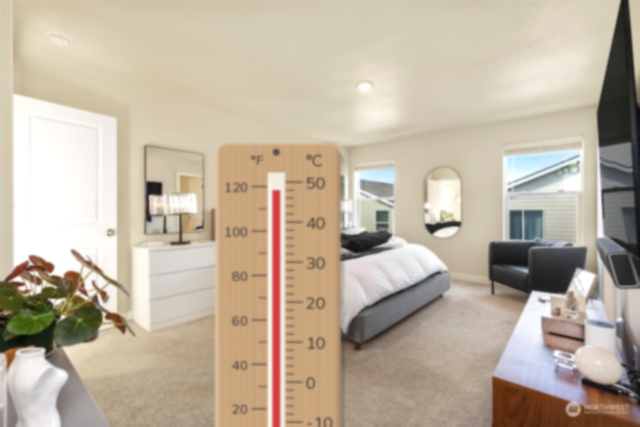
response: 48; °C
